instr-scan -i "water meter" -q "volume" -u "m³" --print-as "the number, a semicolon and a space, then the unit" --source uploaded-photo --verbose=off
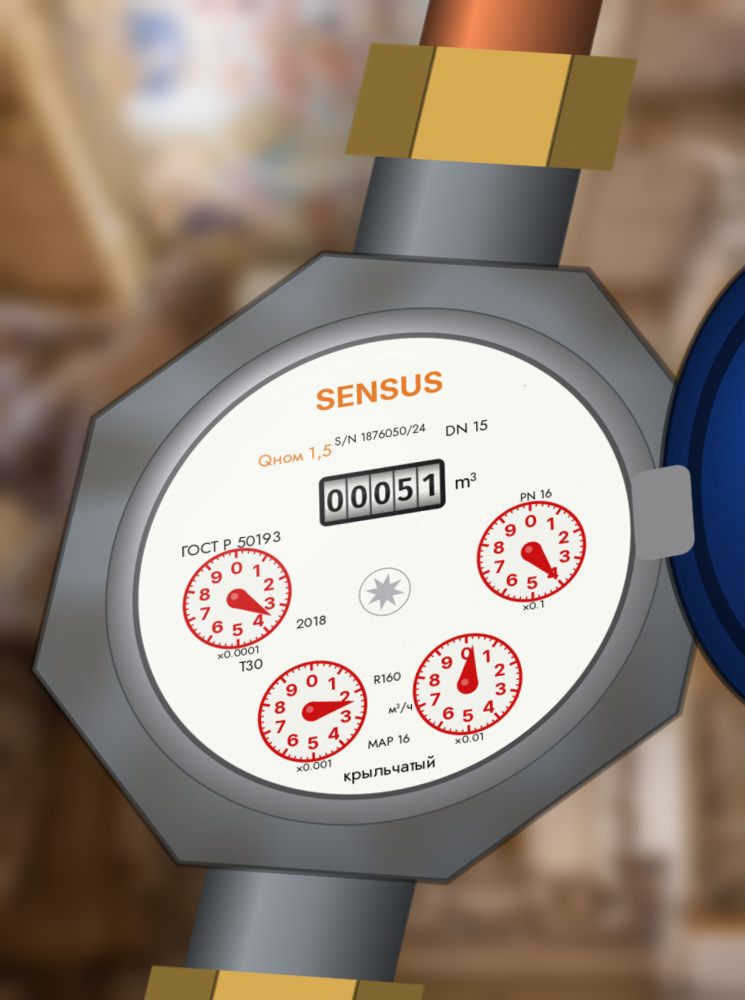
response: 51.4023; m³
